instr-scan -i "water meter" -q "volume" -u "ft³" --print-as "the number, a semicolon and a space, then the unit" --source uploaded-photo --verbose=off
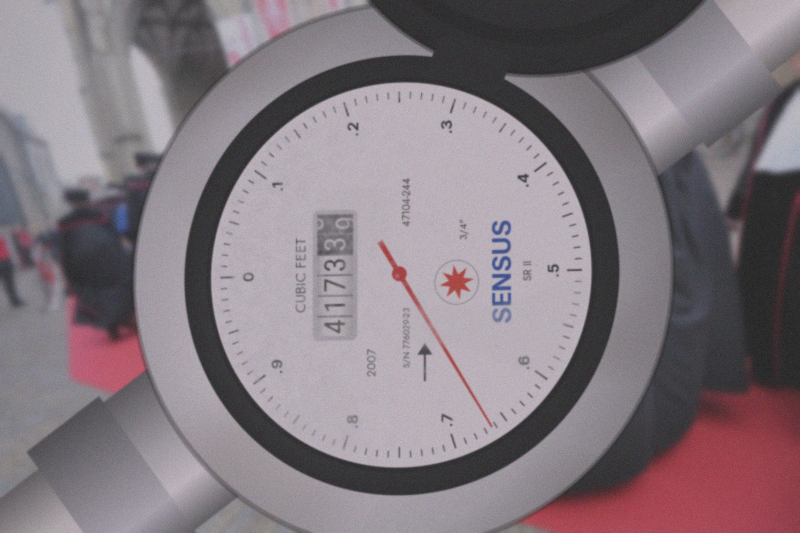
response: 417338.66; ft³
